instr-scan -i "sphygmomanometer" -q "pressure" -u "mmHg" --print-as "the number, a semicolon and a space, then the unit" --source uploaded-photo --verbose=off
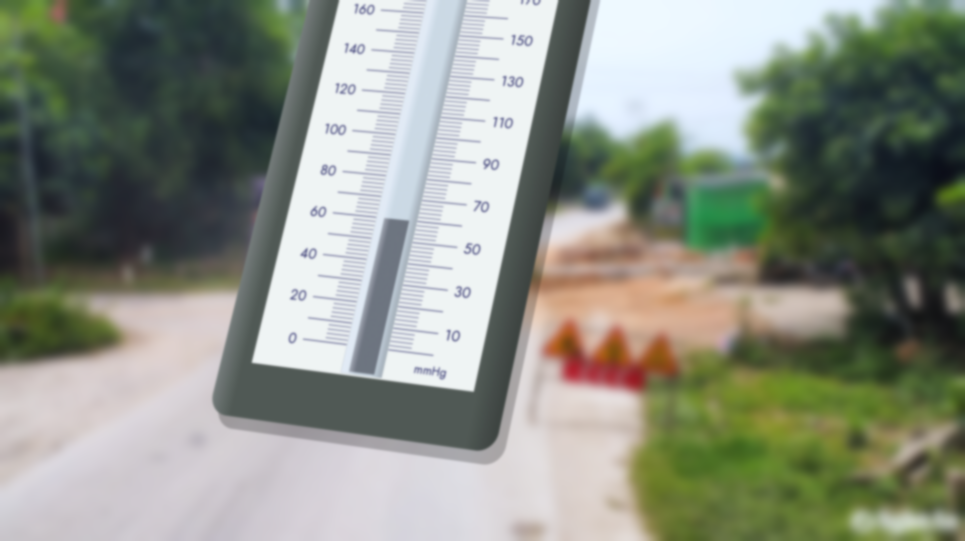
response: 60; mmHg
